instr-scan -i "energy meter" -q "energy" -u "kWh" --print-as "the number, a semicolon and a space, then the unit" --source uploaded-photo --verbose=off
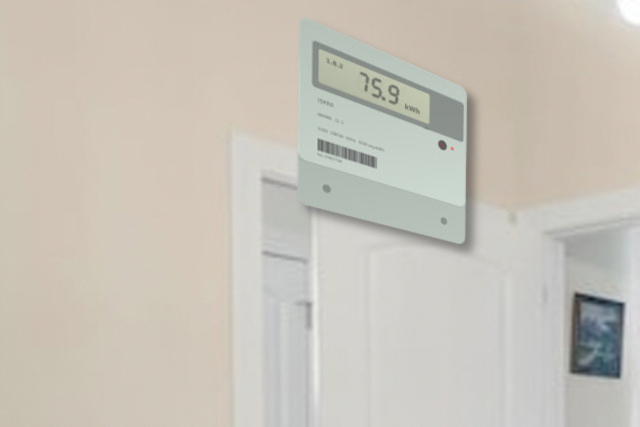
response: 75.9; kWh
